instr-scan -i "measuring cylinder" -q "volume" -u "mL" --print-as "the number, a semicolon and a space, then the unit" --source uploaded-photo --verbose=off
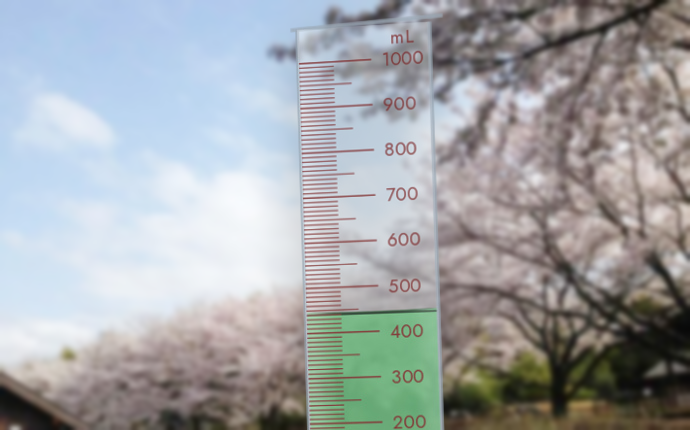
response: 440; mL
